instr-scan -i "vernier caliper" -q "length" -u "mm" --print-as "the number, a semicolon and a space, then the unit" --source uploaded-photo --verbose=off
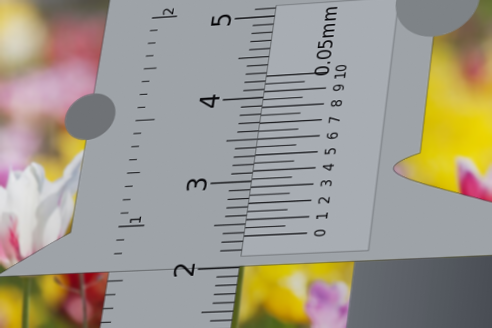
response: 23.6; mm
